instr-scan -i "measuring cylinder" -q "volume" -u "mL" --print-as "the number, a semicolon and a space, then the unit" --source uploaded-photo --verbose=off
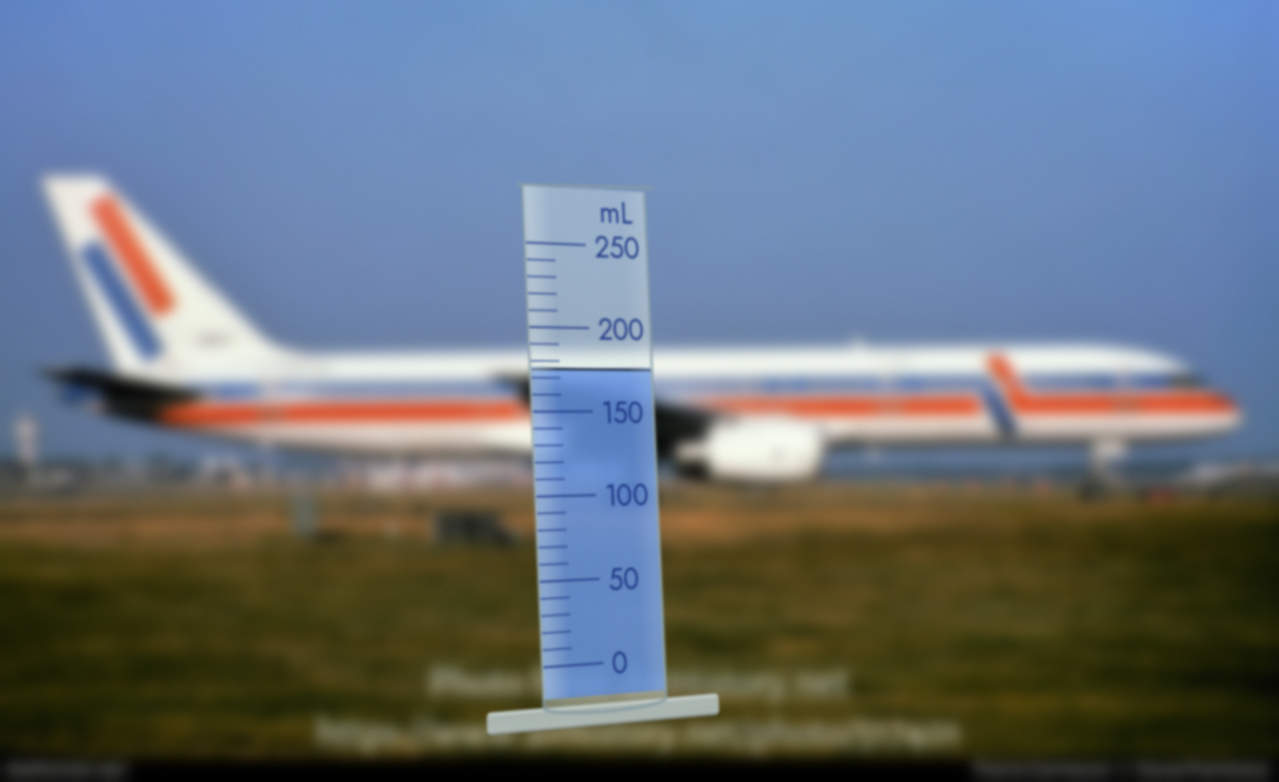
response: 175; mL
